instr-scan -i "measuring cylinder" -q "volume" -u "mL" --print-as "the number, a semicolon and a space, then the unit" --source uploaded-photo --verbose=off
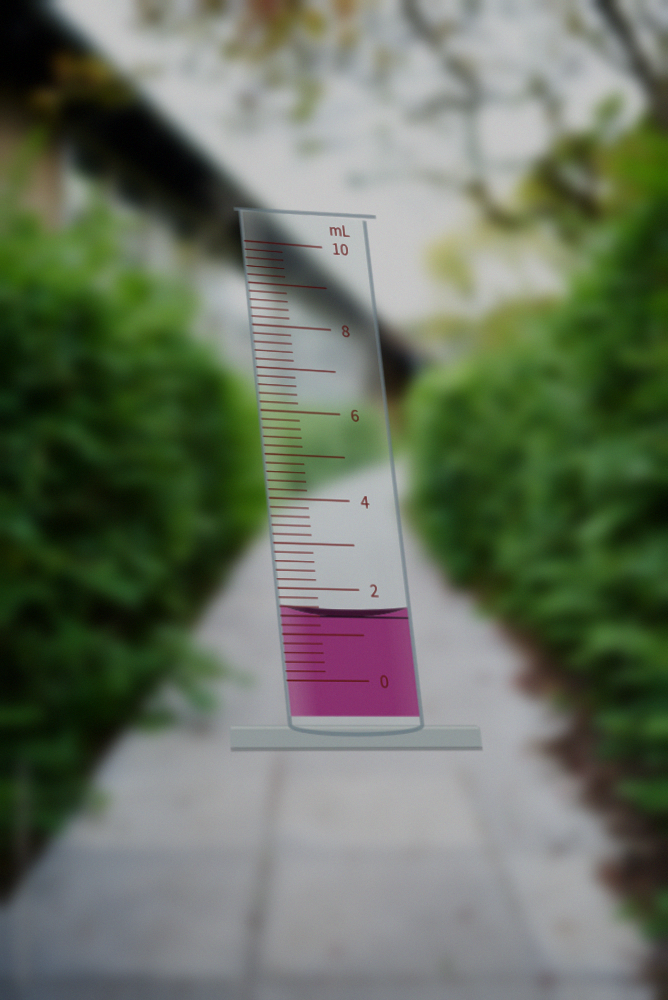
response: 1.4; mL
